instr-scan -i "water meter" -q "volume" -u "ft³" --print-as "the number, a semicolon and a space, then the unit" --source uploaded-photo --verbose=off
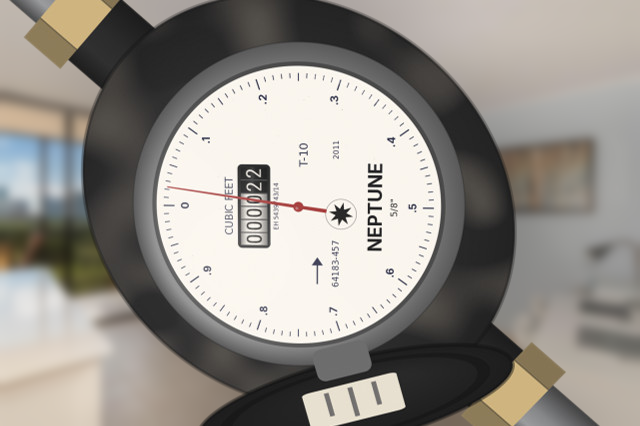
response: 22.02; ft³
